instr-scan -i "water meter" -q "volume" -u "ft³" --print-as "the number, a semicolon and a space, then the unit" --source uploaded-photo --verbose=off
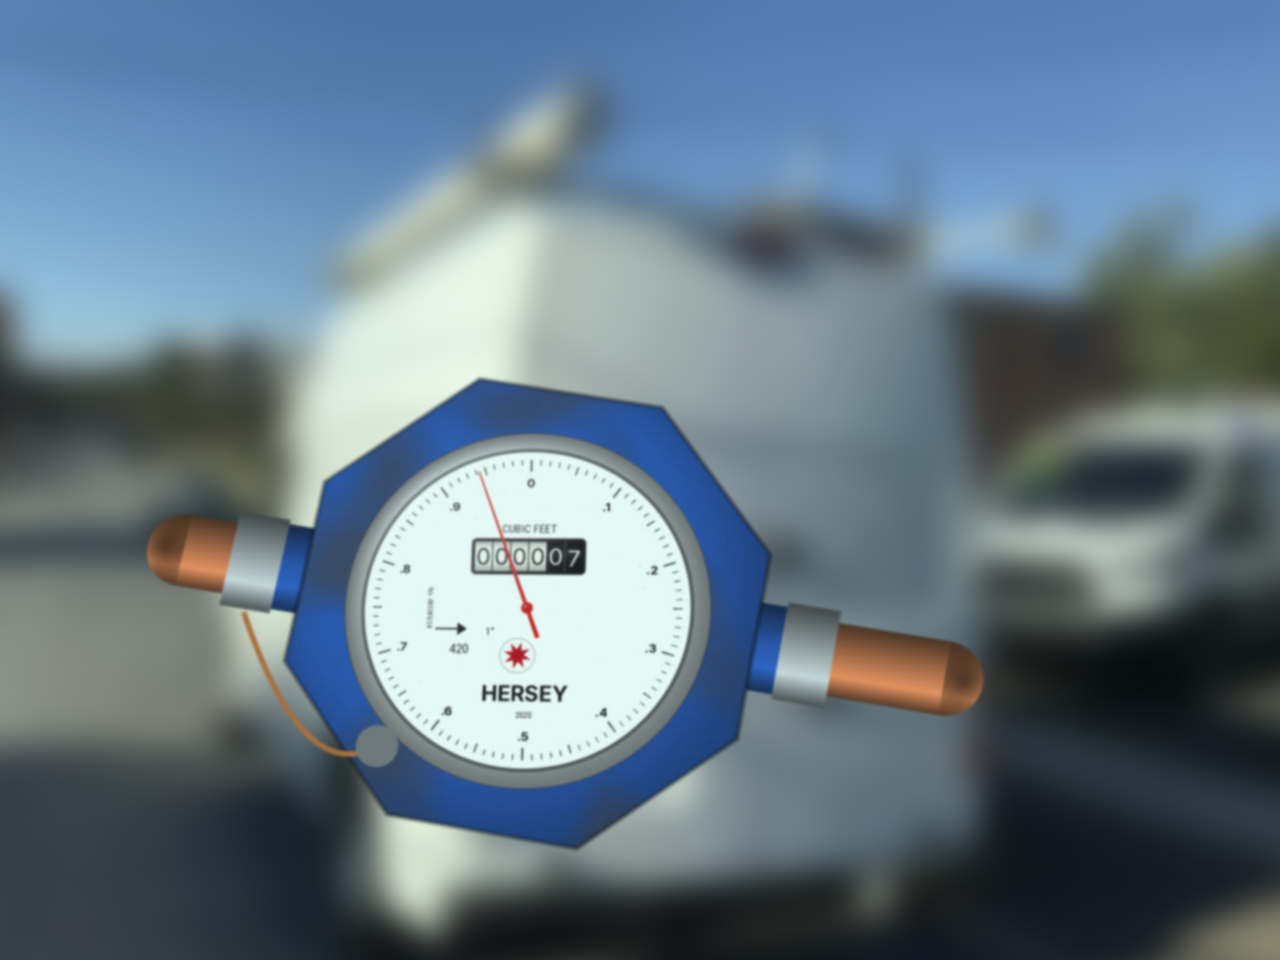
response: 6.94; ft³
